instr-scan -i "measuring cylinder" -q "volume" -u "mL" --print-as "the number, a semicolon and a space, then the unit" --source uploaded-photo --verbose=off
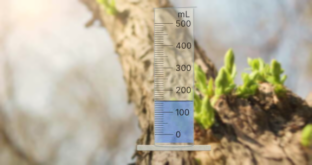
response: 150; mL
